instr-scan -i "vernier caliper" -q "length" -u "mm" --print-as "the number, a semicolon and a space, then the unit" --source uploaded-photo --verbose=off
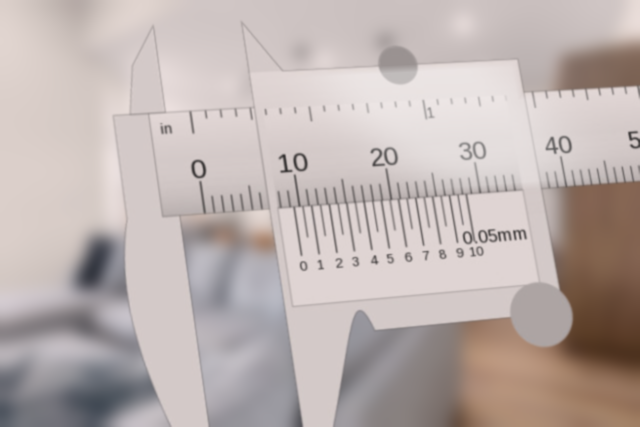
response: 9.4; mm
